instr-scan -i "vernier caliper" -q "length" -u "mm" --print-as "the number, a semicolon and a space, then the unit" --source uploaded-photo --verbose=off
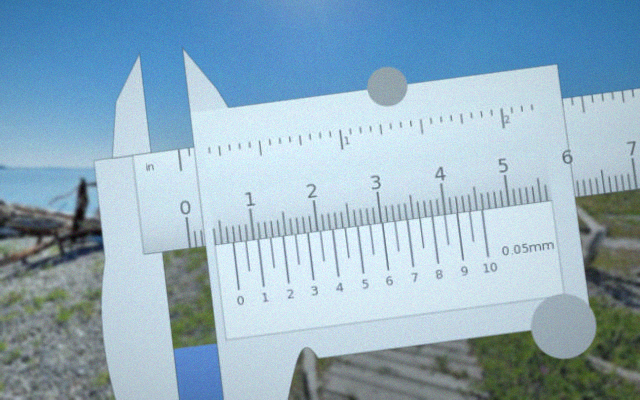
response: 6.8; mm
